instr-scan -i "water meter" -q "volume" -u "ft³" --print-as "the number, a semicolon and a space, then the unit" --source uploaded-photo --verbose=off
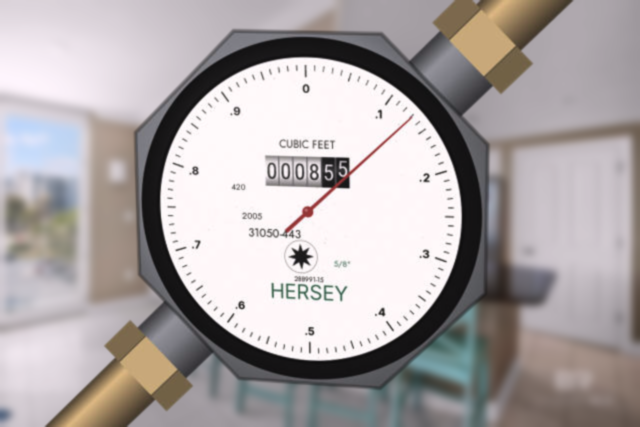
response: 855.13; ft³
